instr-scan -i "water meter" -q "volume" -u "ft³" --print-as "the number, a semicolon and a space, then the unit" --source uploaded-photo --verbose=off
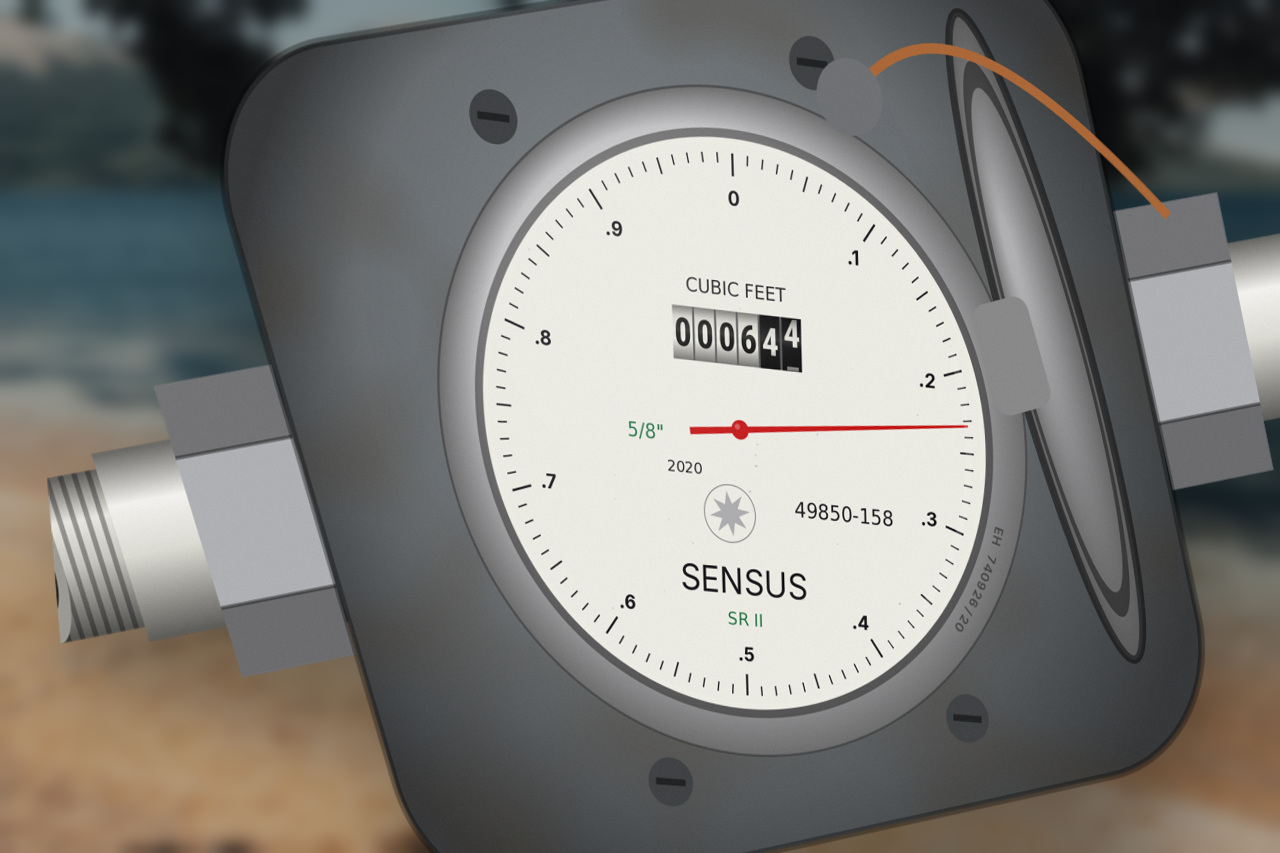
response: 644.23; ft³
